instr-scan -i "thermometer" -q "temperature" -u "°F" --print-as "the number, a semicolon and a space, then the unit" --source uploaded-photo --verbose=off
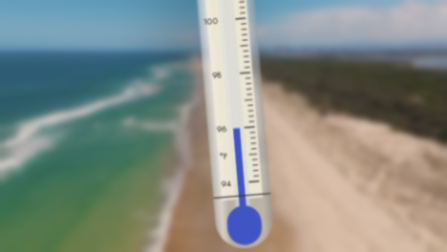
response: 96; °F
